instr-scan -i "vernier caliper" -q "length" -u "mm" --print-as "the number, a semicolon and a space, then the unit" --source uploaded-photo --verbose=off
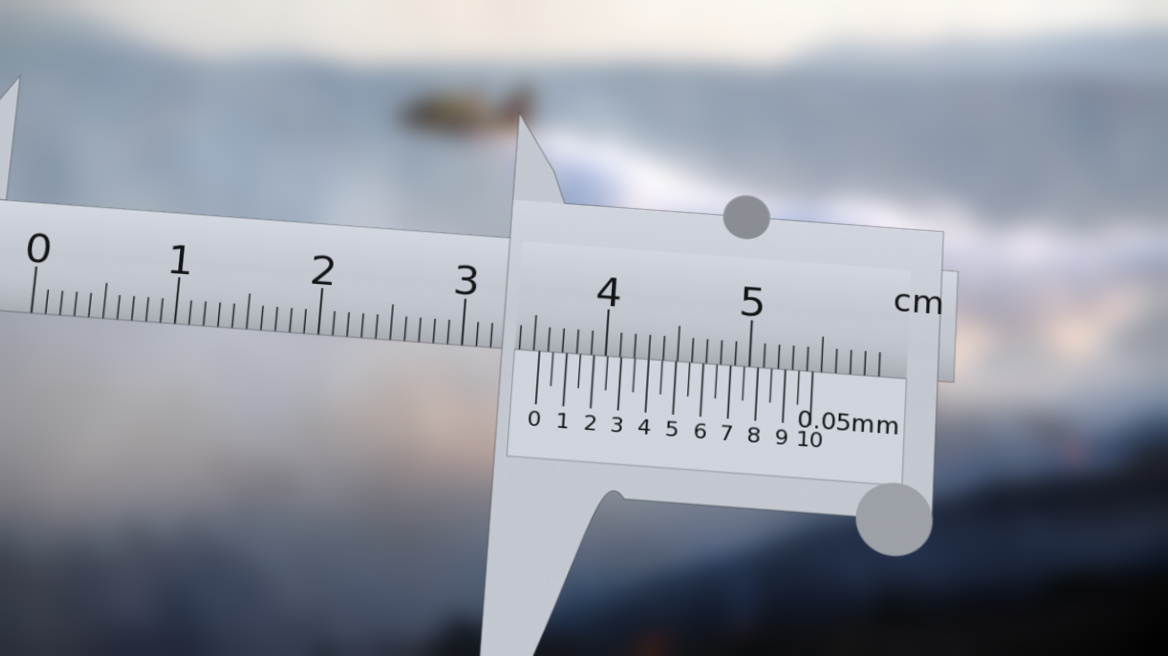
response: 35.4; mm
